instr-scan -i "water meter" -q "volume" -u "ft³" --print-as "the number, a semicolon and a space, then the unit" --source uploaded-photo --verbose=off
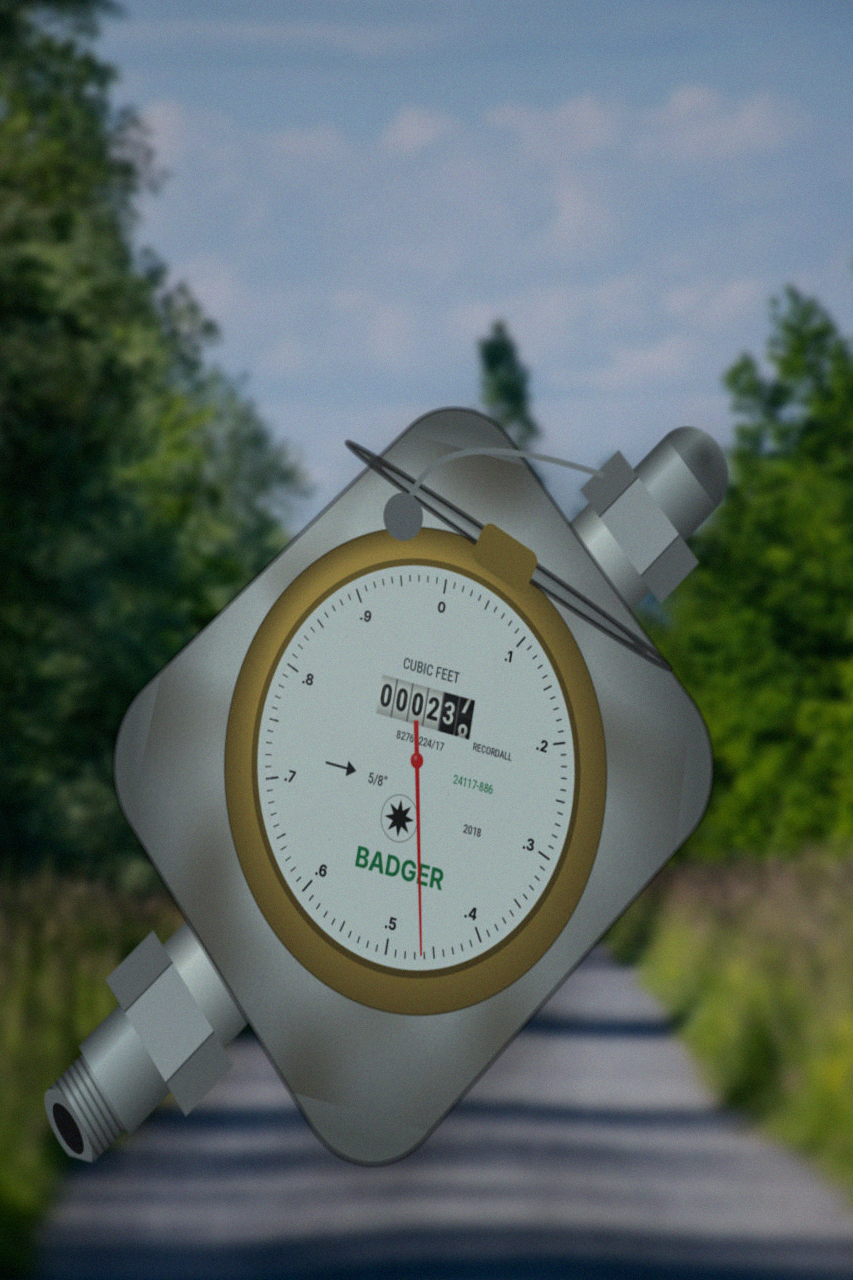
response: 237.46; ft³
